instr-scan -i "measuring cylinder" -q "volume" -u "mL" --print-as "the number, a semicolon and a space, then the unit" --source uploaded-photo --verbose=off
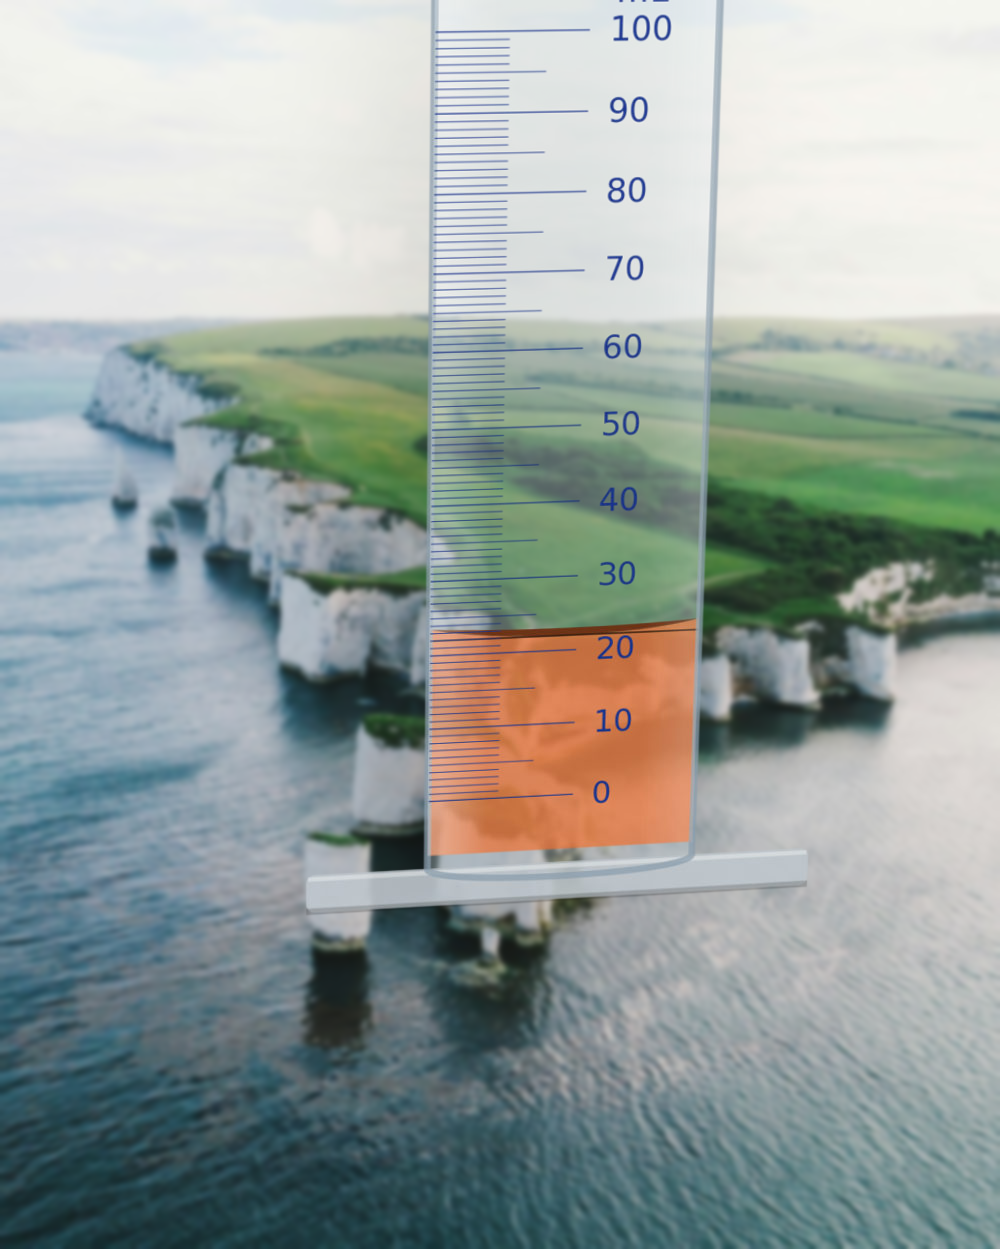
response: 22; mL
